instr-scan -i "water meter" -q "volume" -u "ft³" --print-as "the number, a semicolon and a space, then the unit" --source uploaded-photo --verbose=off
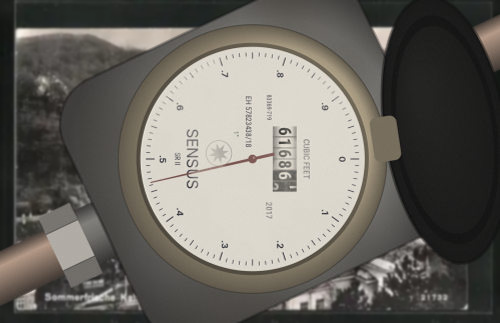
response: 616861.46; ft³
